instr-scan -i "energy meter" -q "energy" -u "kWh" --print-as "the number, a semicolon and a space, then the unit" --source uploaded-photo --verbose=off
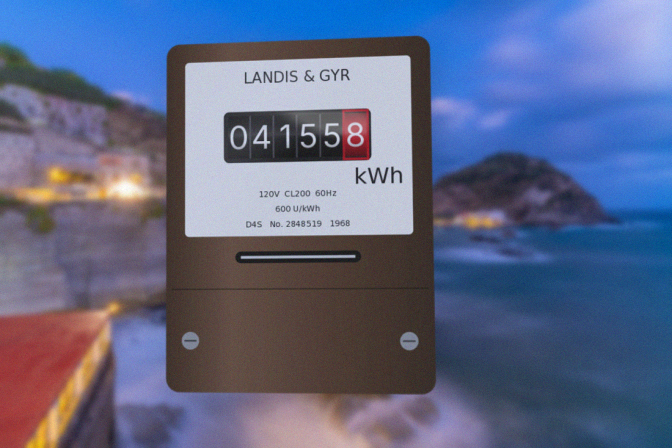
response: 4155.8; kWh
